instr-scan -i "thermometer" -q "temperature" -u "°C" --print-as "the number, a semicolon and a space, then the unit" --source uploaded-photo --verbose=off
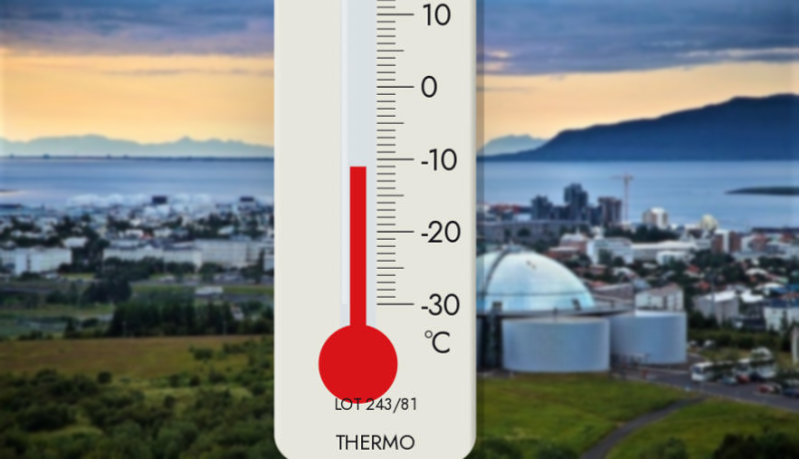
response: -11; °C
